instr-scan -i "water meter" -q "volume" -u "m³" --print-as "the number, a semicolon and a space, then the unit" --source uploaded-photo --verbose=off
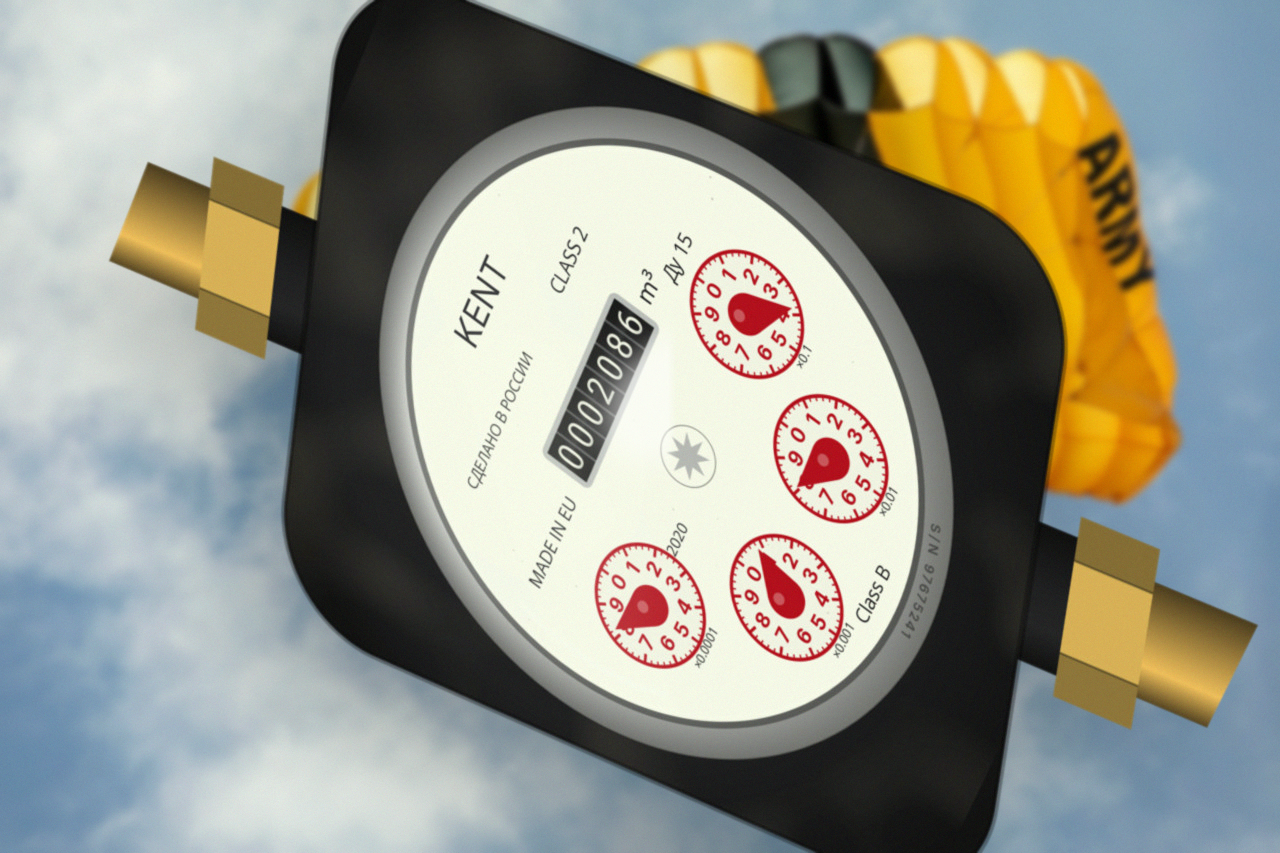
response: 2086.3808; m³
